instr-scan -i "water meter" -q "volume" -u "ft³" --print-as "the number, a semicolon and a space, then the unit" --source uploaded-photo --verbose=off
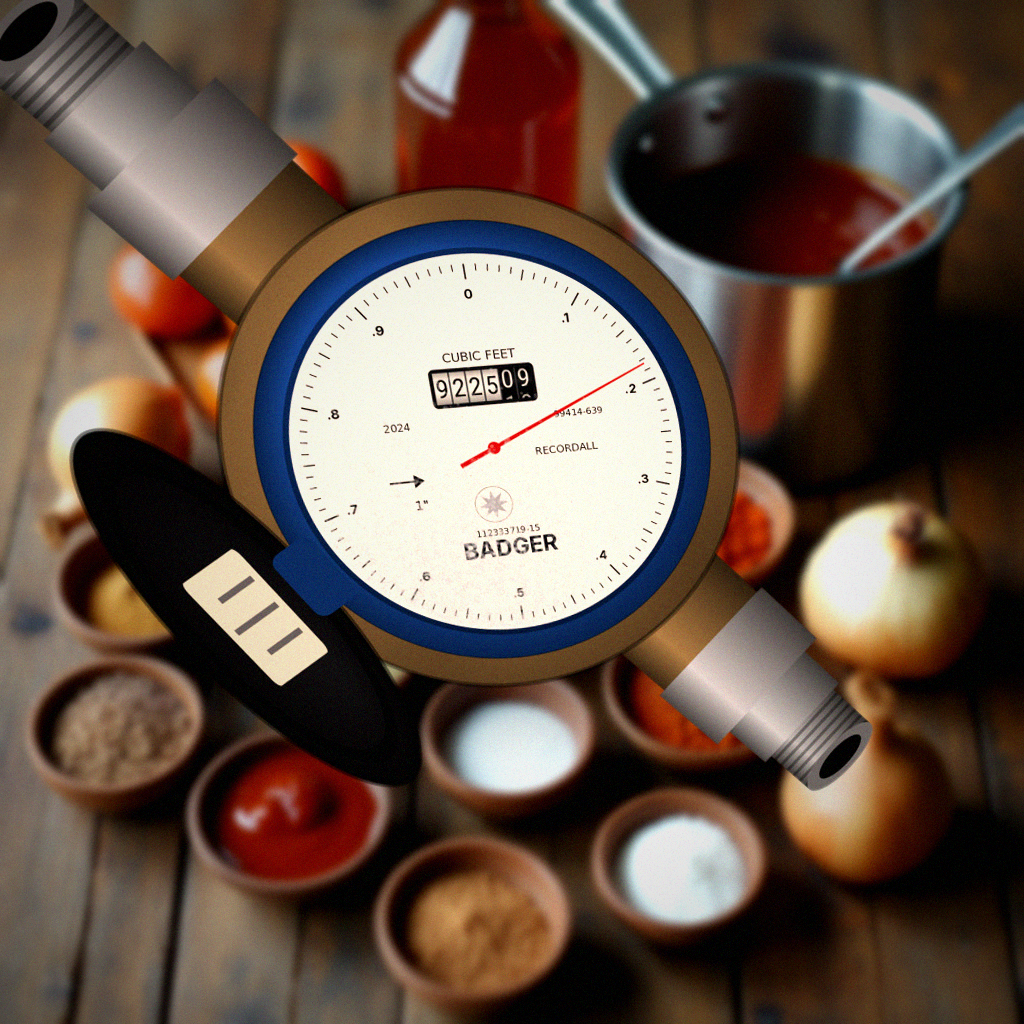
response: 922509.18; ft³
